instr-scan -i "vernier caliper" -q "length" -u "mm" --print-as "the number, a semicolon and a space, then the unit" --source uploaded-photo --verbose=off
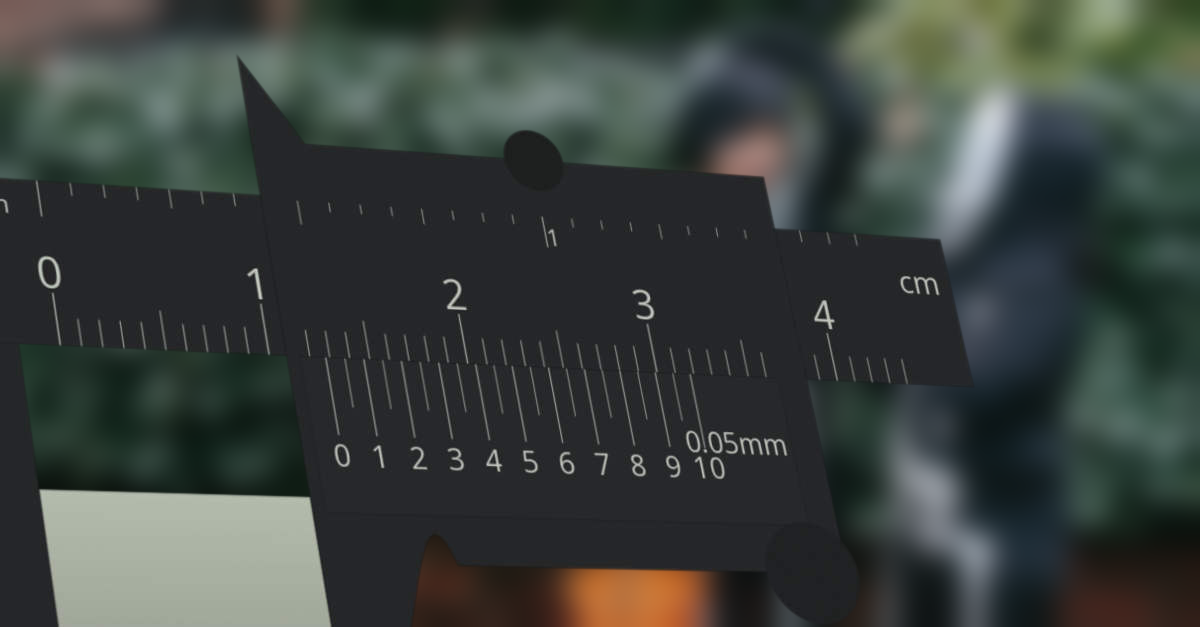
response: 12.8; mm
